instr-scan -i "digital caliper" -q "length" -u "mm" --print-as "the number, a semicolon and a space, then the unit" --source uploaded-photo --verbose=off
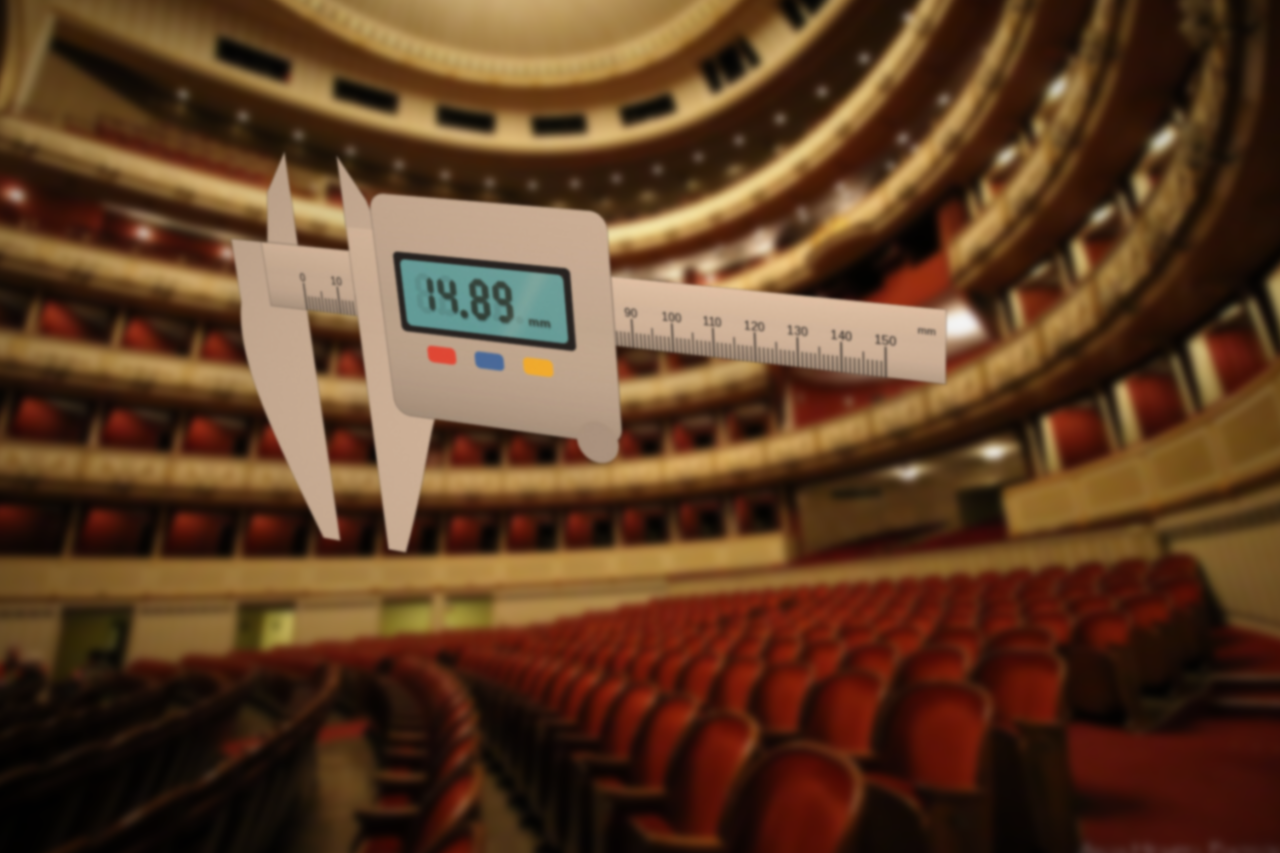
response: 14.89; mm
